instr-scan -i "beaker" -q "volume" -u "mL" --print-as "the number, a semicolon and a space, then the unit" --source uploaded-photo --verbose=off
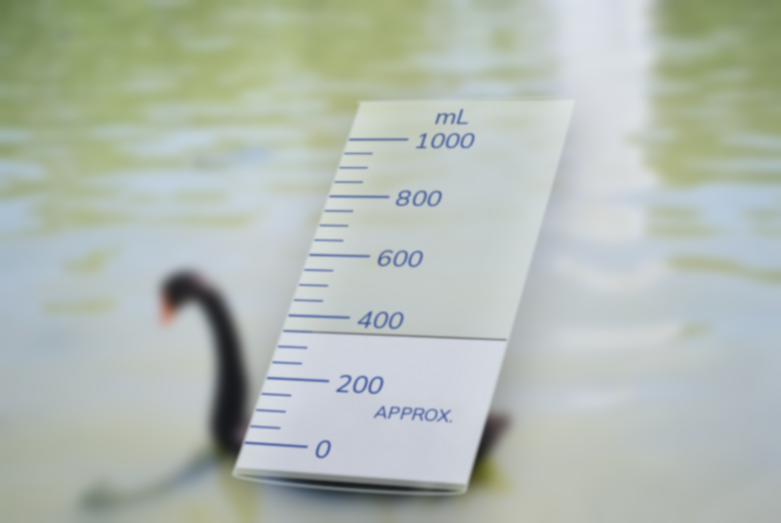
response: 350; mL
